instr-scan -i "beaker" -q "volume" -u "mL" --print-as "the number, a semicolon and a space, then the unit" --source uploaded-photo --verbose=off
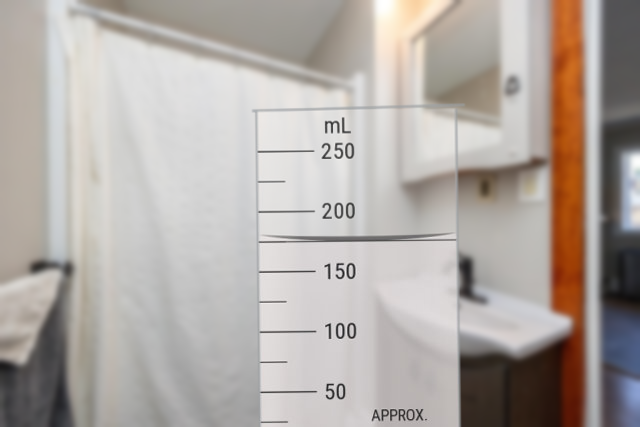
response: 175; mL
